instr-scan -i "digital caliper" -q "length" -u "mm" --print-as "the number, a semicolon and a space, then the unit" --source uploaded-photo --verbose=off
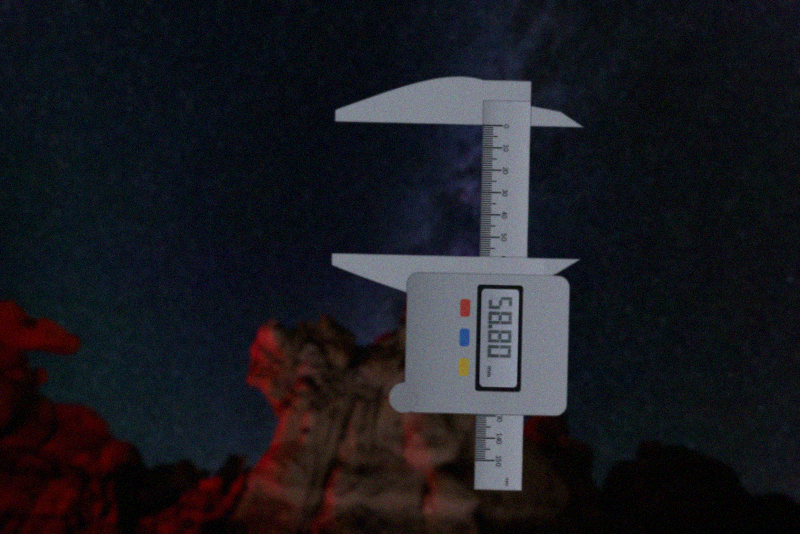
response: 58.80; mm
